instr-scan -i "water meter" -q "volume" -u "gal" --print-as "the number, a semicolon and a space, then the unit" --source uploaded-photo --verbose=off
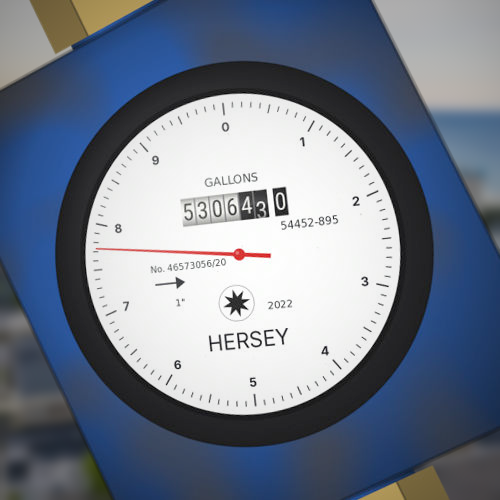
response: 5306427.7; gal
